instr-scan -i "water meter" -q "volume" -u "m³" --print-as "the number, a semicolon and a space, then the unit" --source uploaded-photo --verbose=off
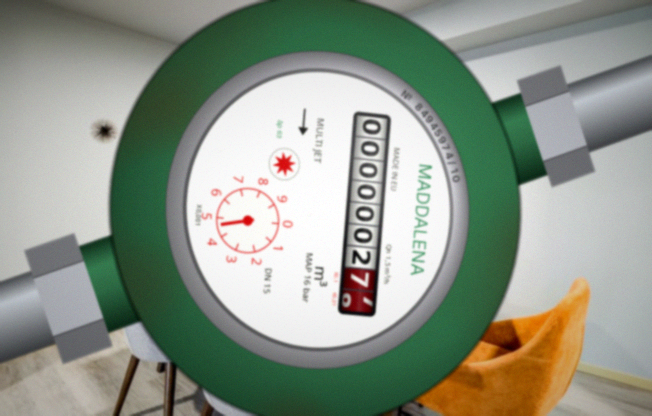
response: 2.774; m³
